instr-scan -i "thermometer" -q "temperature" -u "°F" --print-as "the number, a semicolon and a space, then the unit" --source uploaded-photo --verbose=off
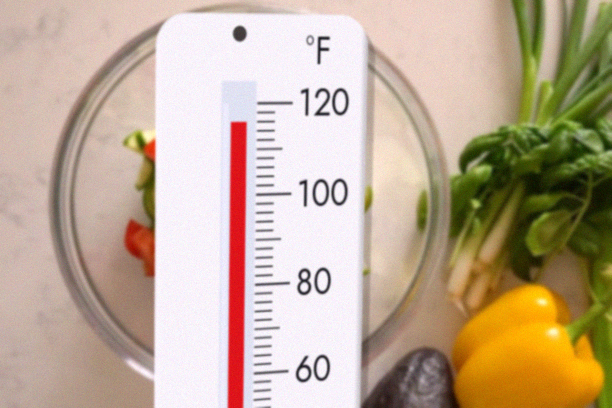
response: 116; °F
